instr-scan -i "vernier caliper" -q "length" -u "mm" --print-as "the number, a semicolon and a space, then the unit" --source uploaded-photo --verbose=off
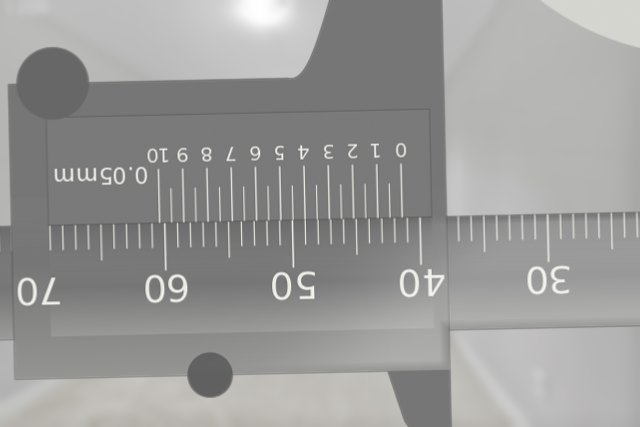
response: 41.4; mm
